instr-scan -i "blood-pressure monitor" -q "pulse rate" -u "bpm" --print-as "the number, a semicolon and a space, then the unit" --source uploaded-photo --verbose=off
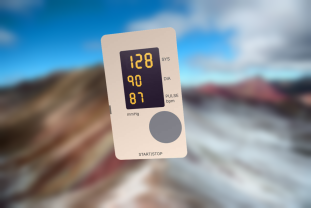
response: 87; bpm
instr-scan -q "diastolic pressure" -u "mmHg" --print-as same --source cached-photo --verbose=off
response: 90; mmHg
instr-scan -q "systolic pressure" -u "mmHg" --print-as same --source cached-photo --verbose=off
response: 128; mmHg
